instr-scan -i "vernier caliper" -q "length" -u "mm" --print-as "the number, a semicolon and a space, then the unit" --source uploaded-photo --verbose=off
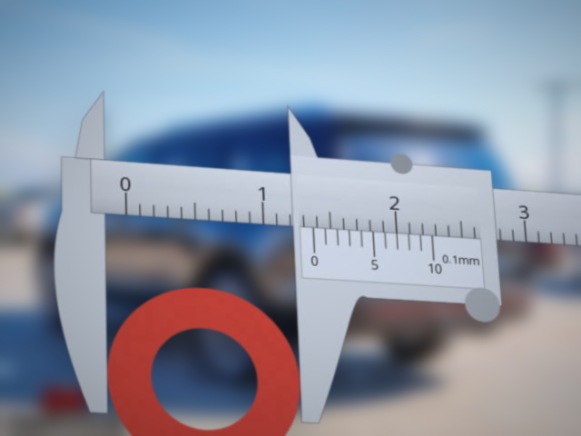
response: 13.7; mm
